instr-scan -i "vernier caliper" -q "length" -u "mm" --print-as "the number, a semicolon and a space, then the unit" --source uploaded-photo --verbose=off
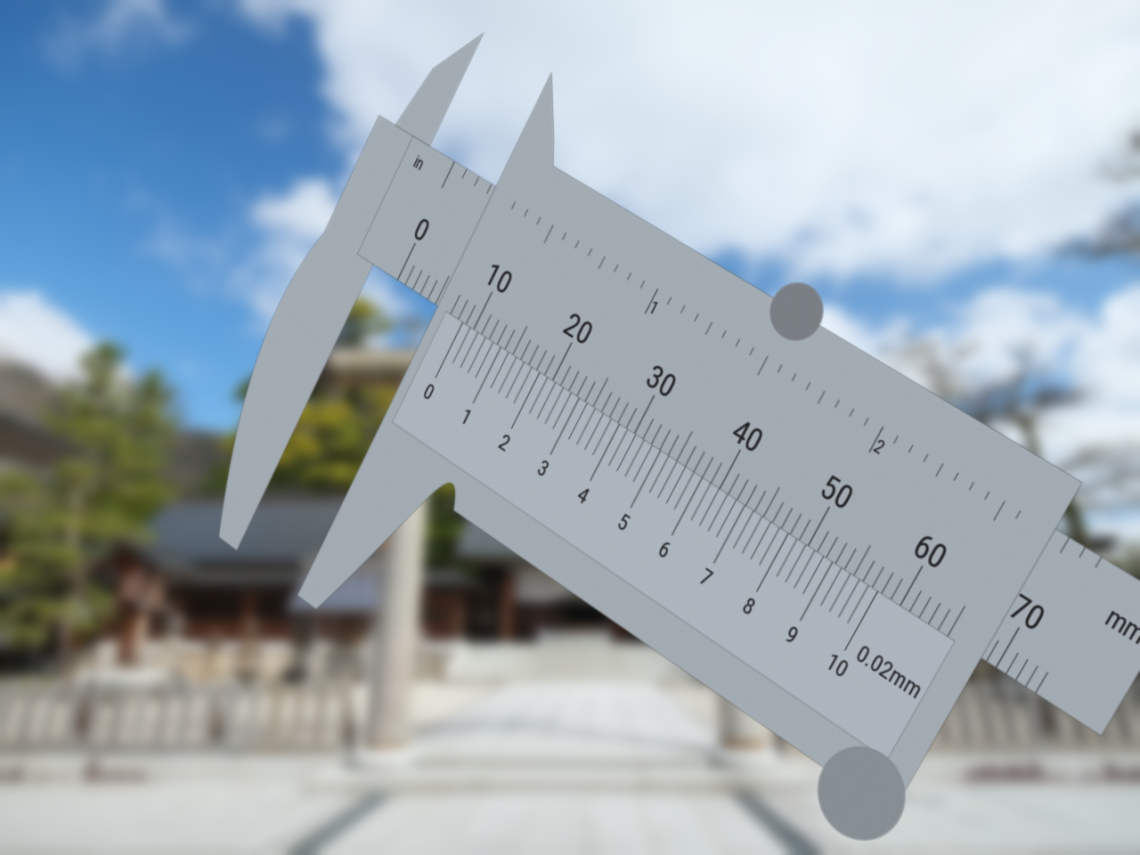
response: 8.6; mm
